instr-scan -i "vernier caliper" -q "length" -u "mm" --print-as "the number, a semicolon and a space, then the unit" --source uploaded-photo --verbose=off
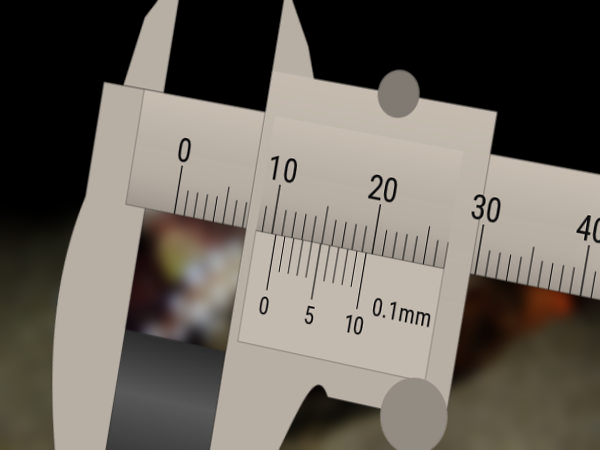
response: 10.4; mm
